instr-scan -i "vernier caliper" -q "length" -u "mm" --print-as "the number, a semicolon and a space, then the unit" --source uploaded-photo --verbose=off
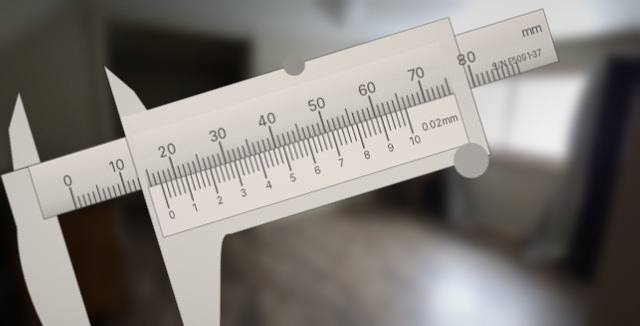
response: 17.0; mm
